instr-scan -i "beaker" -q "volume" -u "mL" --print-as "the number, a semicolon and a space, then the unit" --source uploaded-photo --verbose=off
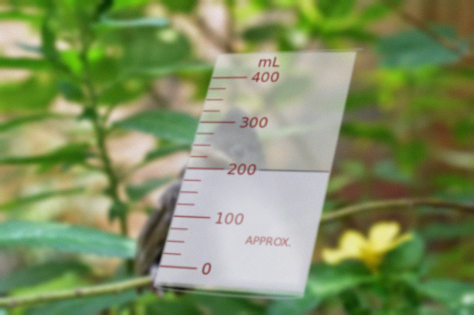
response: 200; mL
